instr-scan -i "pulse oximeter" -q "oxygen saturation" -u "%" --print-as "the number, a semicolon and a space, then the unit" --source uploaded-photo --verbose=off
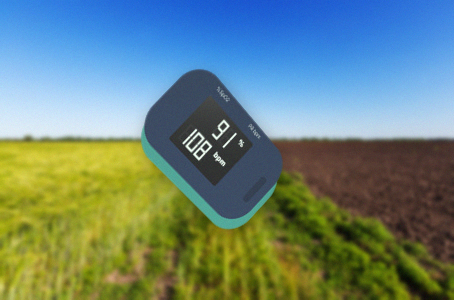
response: 91; %
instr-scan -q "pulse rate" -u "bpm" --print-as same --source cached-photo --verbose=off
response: 108; bpm
